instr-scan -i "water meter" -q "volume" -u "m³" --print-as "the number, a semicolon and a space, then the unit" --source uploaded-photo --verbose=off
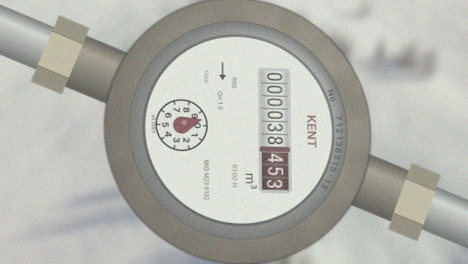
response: 38.4529; m³
